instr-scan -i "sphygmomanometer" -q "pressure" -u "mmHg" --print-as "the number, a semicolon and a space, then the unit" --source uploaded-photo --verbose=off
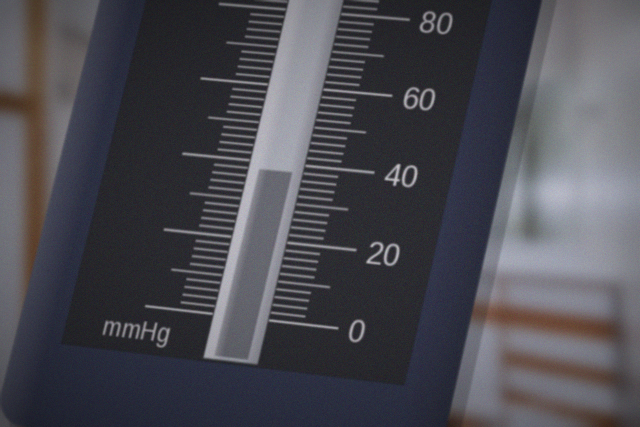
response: 38; mmHg
